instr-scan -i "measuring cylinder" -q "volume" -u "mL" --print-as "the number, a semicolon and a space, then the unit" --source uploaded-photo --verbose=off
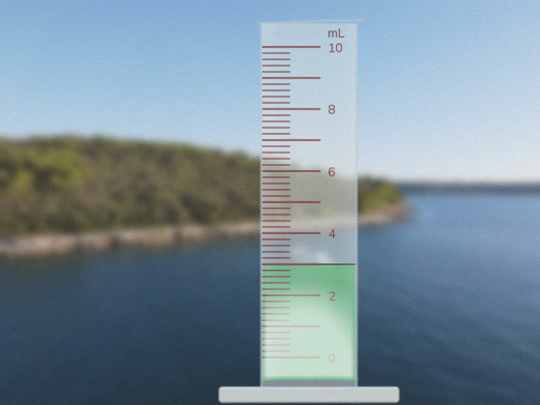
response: 3; mL
